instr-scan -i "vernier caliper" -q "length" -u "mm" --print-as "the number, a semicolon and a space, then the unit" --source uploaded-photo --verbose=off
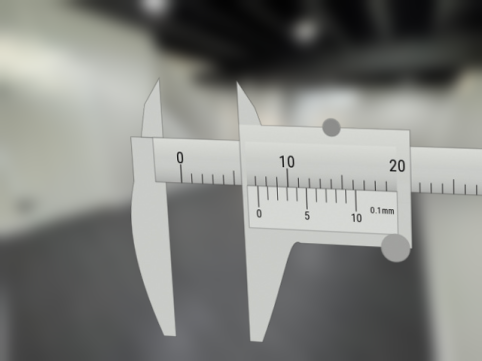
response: 7.2; mm
